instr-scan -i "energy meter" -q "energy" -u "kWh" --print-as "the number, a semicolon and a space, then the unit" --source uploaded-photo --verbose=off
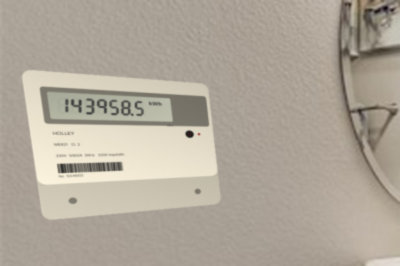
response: 143958.5; kWh
